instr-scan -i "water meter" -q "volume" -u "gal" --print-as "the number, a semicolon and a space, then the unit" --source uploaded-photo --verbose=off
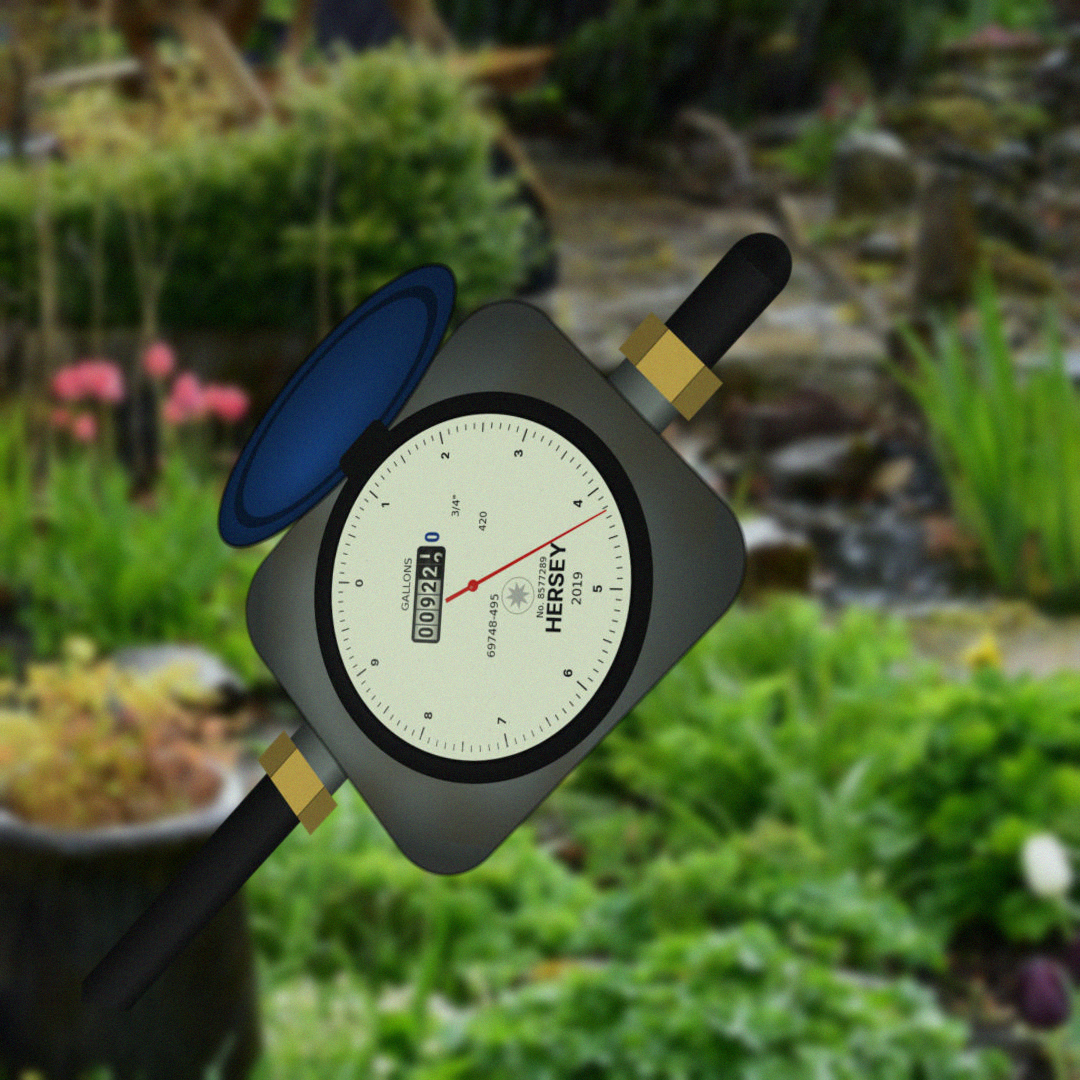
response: 92214.2; gal
